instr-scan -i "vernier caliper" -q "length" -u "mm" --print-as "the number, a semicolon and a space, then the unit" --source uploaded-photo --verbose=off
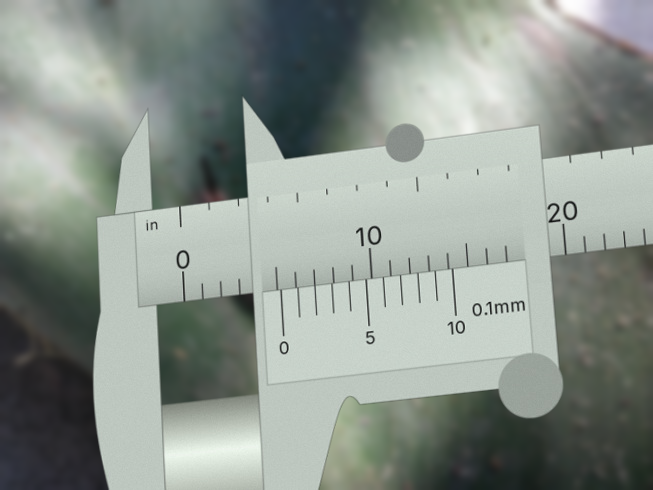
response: 5.2; mm
